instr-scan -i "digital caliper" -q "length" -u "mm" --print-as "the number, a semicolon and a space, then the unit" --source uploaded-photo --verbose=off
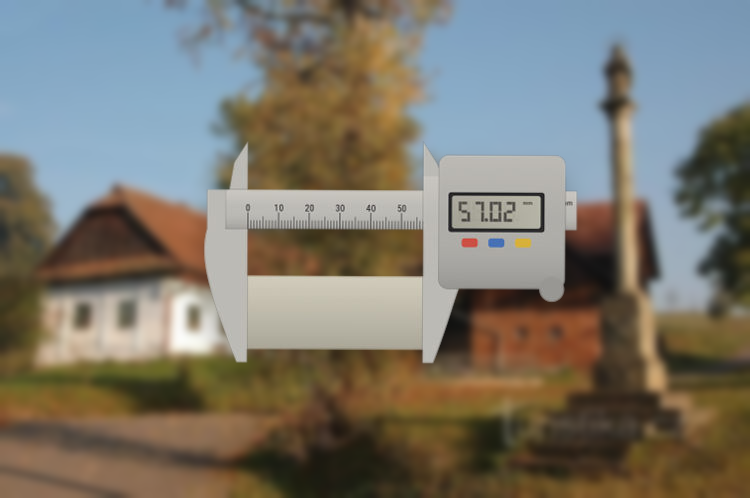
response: 57.02; mm
